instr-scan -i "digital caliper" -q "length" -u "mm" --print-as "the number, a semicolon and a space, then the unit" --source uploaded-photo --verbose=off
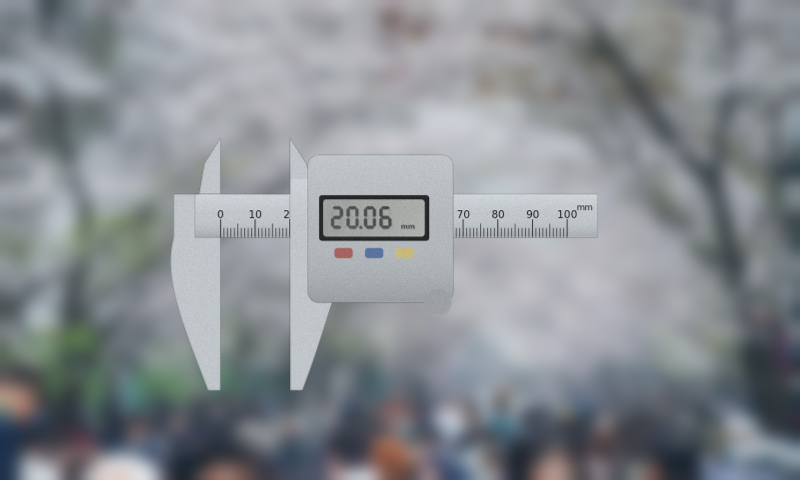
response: 20.06; mm
